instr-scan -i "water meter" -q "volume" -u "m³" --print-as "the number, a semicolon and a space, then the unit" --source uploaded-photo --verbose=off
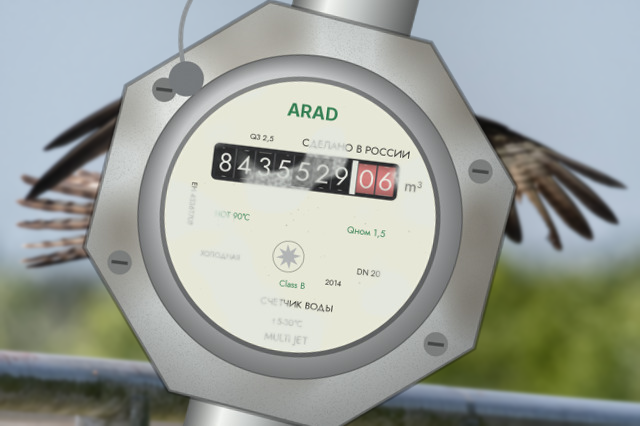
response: 8435529.06; m³
